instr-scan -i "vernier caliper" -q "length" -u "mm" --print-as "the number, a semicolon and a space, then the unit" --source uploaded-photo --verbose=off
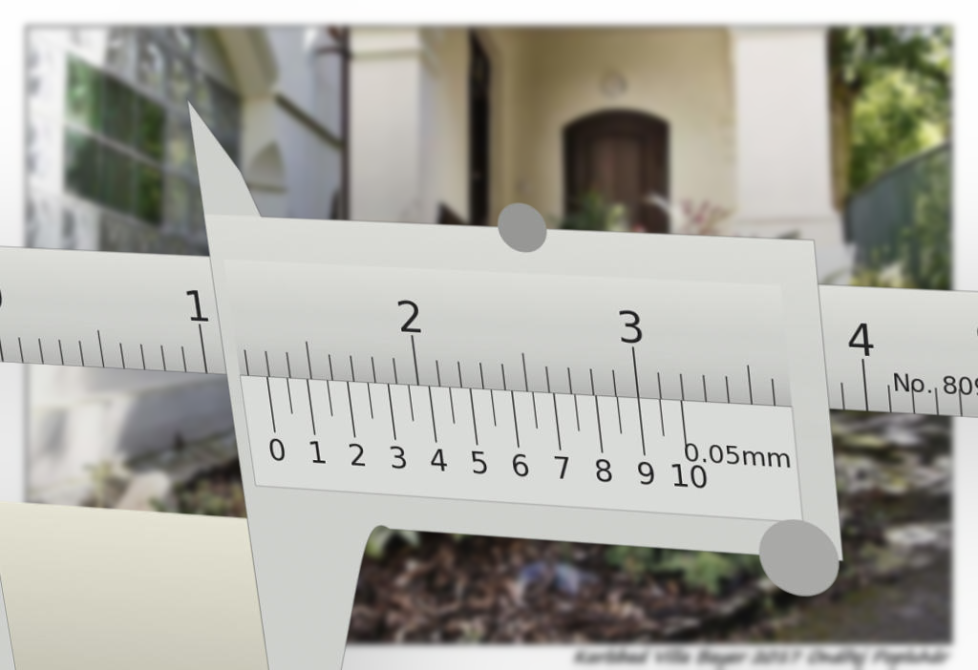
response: 12.9; mm
